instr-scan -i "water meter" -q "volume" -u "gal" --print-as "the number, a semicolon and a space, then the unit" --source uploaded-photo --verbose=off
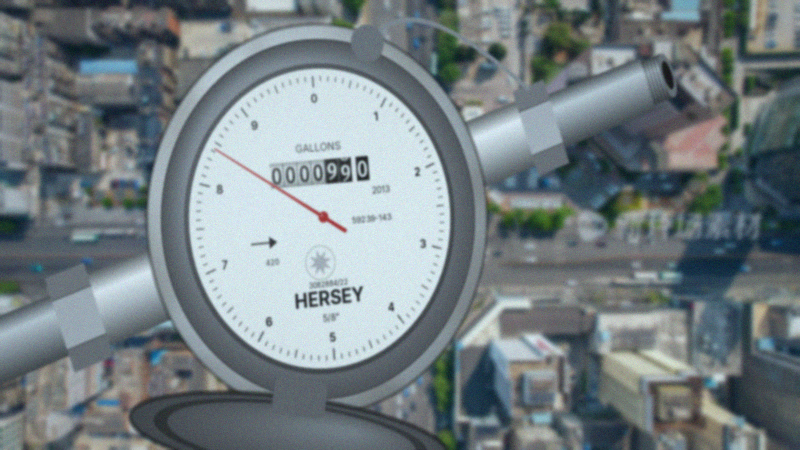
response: 988.4; gal
